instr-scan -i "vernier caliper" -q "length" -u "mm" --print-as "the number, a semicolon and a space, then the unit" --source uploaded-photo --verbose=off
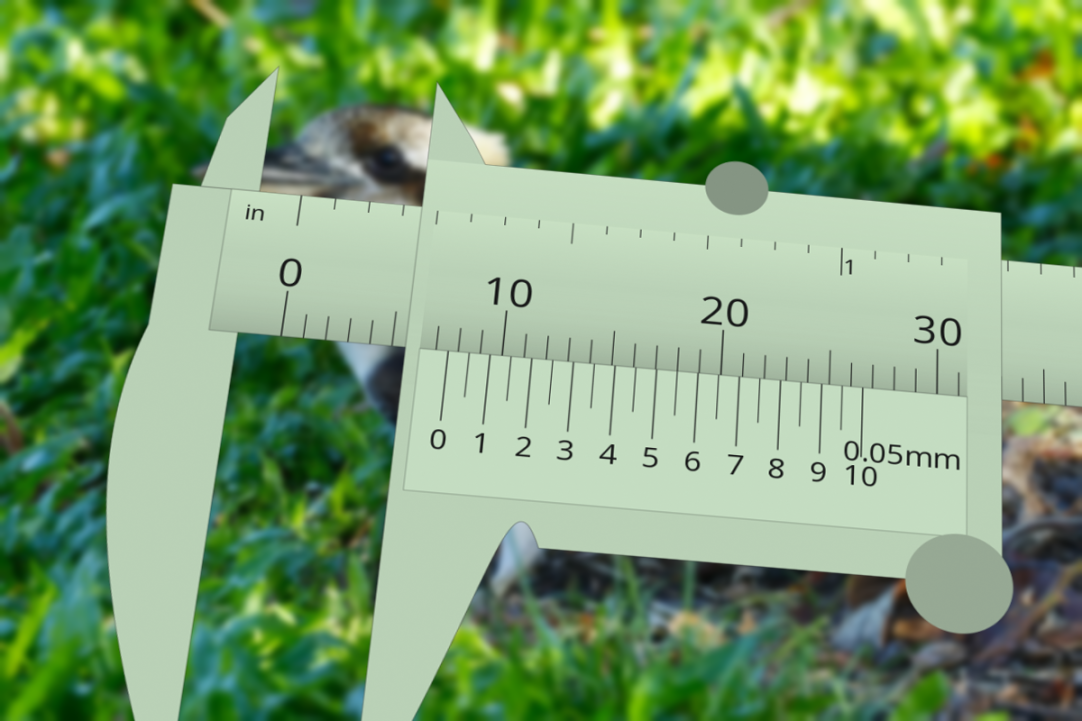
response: 7.55; mm
